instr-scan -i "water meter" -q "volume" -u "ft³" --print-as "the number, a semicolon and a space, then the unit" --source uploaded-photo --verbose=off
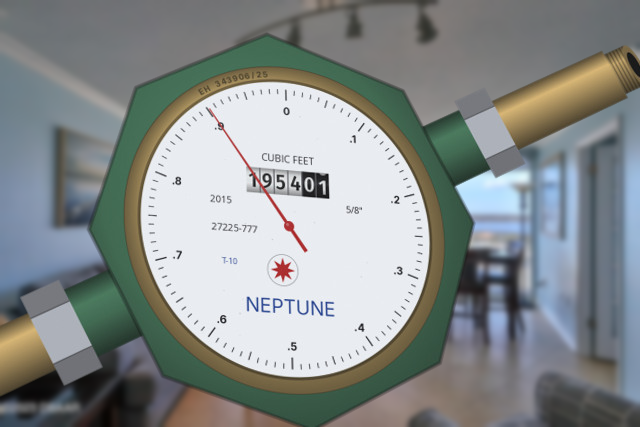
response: 195400.90; ft³
